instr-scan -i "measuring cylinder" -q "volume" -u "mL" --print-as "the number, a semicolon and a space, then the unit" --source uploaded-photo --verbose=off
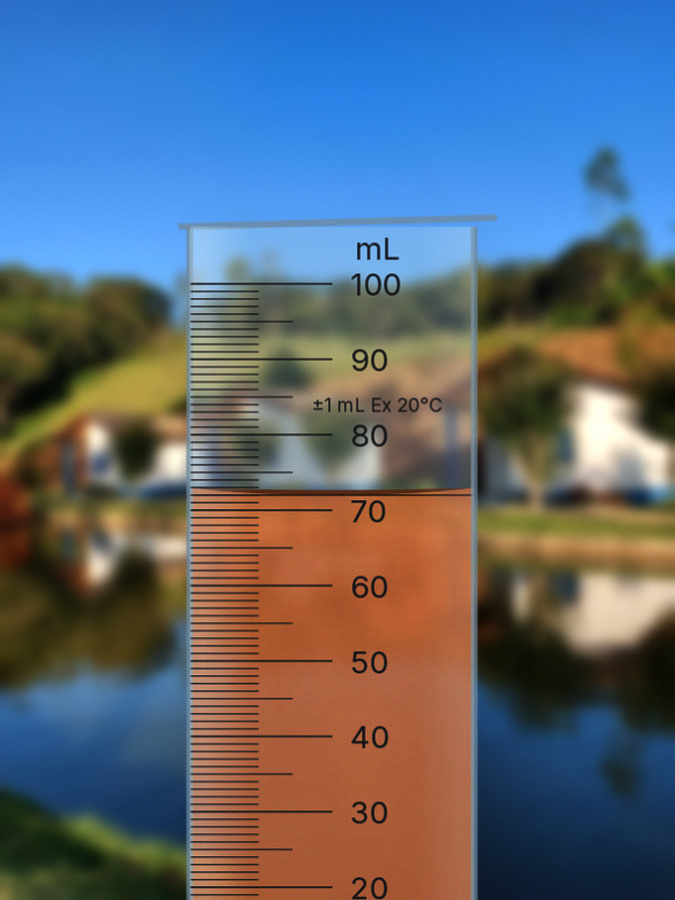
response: 72; mL
